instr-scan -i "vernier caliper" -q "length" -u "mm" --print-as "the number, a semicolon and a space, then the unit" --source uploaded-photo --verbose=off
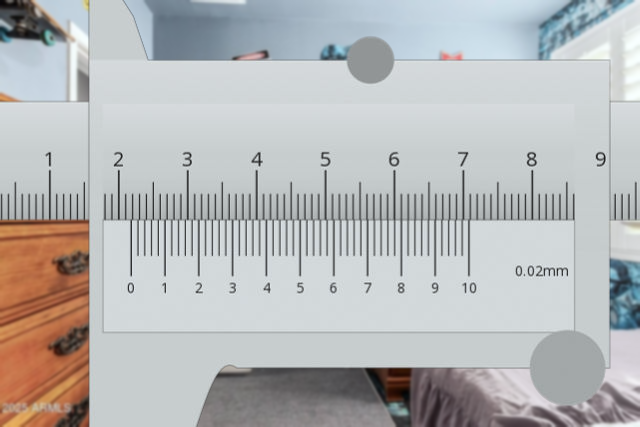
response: 21.8; mm
